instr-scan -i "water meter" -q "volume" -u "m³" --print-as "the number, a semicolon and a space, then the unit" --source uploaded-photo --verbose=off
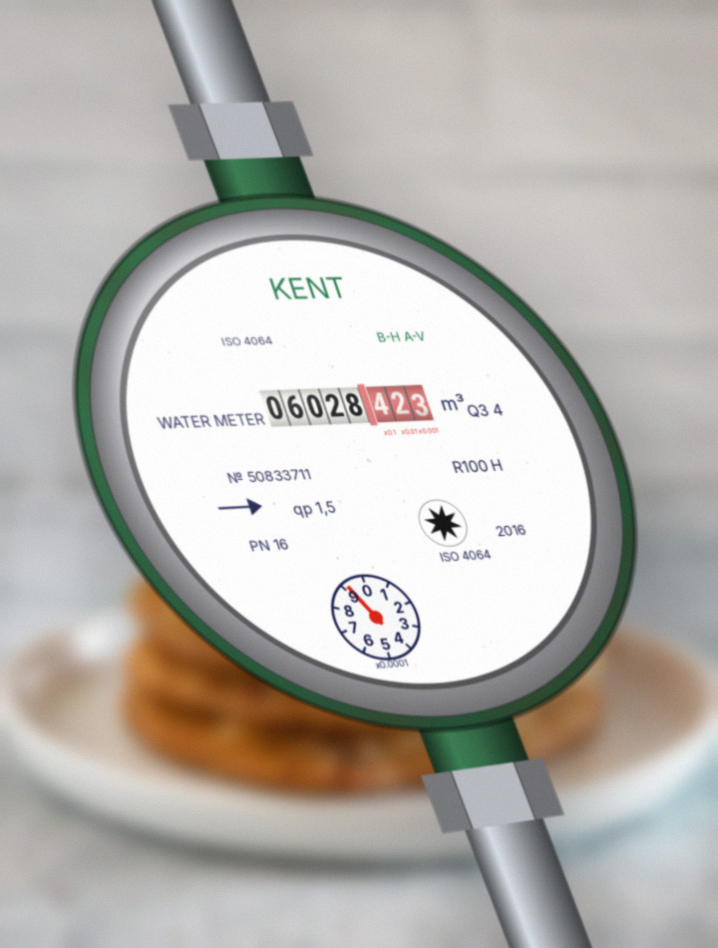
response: 6028.4229; m³
